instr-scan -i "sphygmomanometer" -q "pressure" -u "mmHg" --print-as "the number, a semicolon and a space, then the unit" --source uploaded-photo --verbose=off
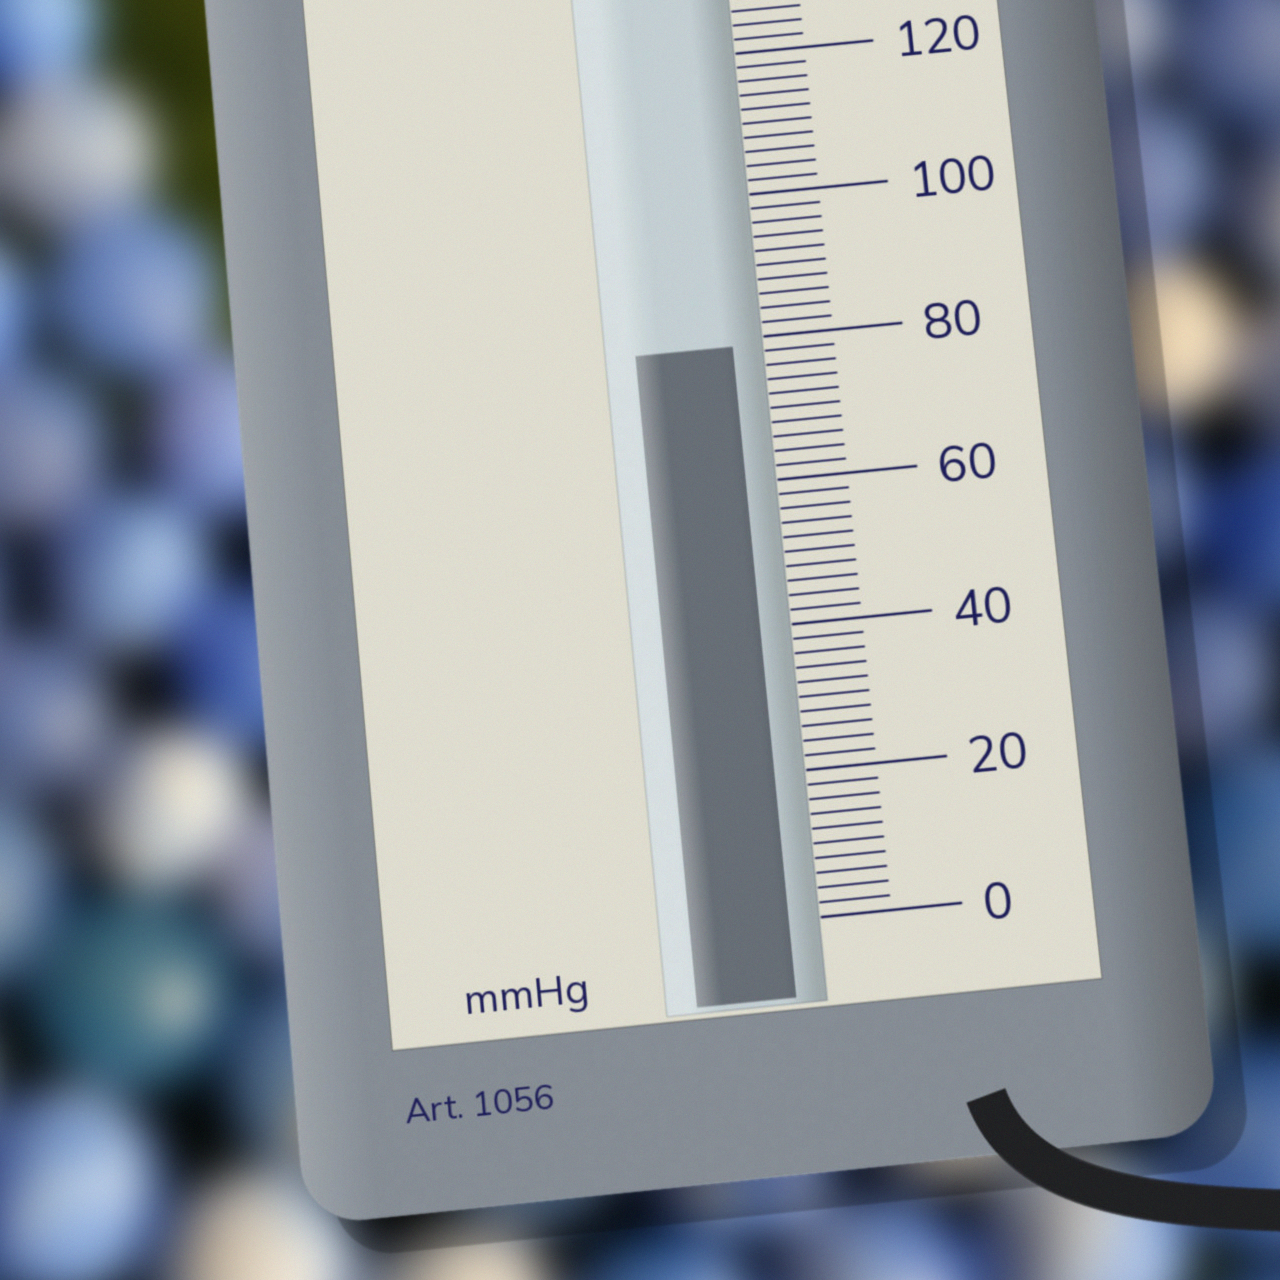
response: 79; mmHg
